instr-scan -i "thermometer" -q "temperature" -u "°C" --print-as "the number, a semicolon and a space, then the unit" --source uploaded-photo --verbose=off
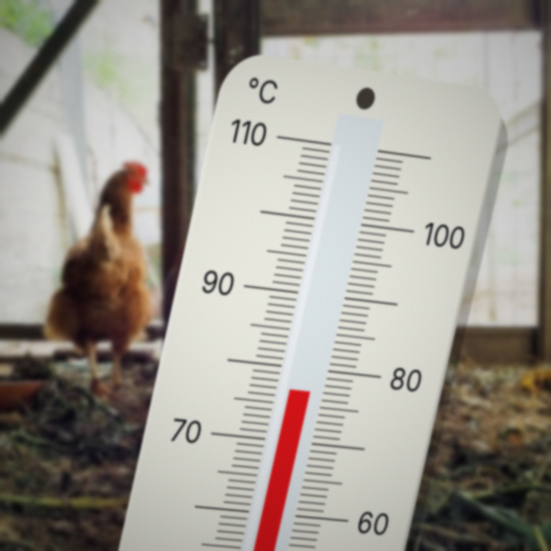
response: 77; °C
